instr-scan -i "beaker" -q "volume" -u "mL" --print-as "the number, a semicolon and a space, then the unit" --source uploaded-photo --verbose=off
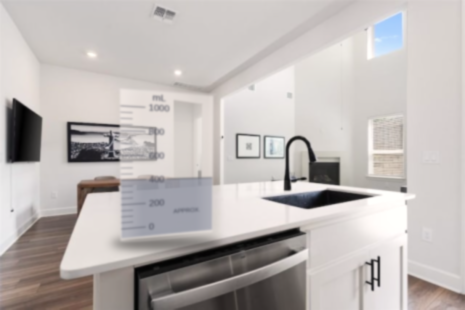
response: 400; mL
